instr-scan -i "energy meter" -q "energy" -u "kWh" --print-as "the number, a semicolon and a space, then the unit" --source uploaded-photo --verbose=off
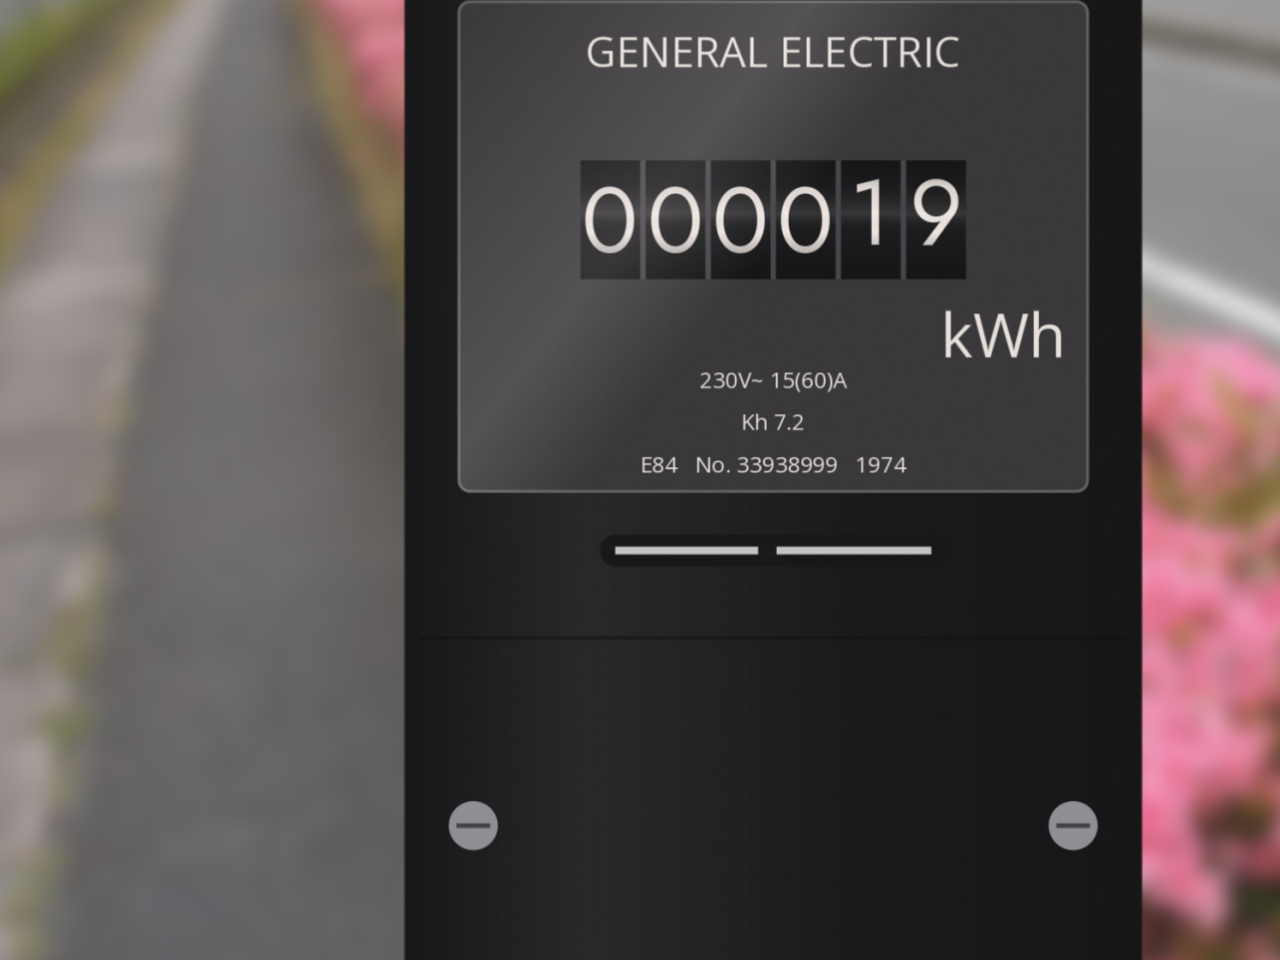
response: 19; kWh
